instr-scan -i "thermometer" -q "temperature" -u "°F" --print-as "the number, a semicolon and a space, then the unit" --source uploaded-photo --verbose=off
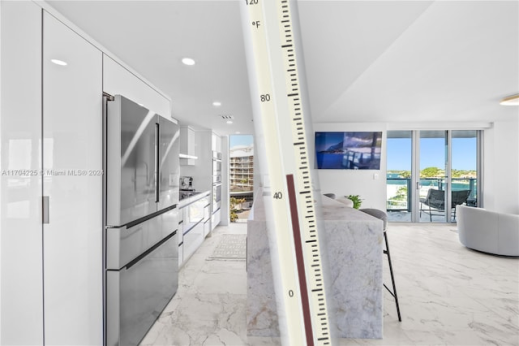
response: 48; °F
